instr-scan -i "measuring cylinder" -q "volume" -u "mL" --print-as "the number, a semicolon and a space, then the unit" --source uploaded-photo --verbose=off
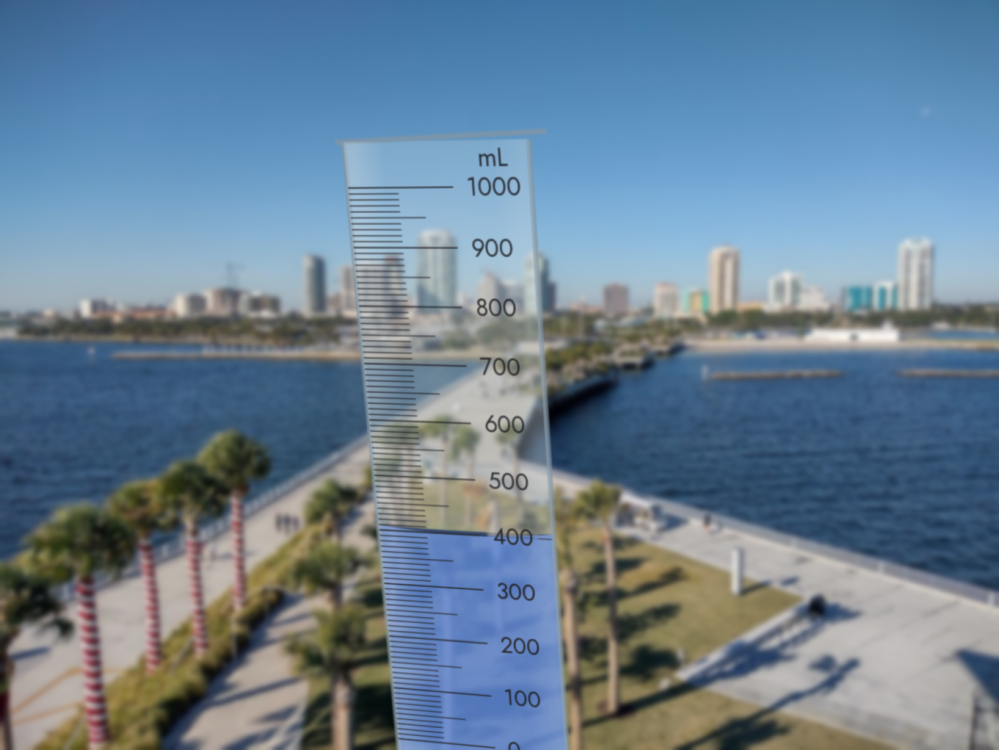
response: 400; mL
